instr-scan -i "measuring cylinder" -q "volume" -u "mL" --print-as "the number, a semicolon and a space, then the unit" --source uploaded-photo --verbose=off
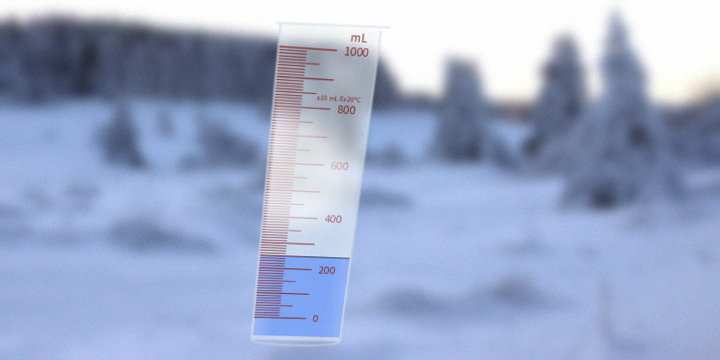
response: 250; mL
